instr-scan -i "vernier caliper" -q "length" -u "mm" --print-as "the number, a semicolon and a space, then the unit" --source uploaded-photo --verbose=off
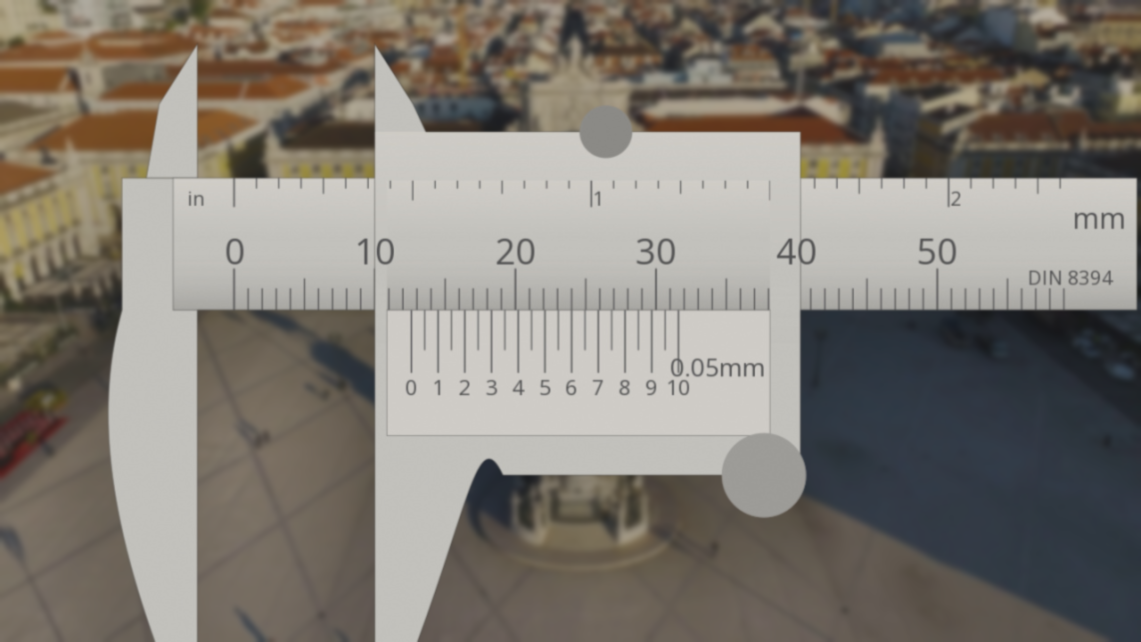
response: 12.6; mm
